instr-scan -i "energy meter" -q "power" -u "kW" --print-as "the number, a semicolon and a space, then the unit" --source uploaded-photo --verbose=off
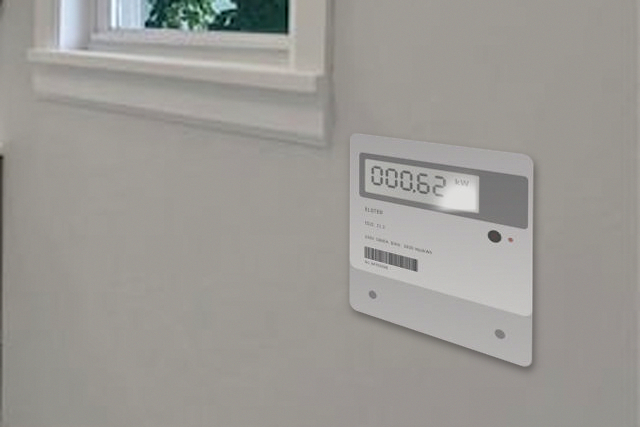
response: 0.62; kW
